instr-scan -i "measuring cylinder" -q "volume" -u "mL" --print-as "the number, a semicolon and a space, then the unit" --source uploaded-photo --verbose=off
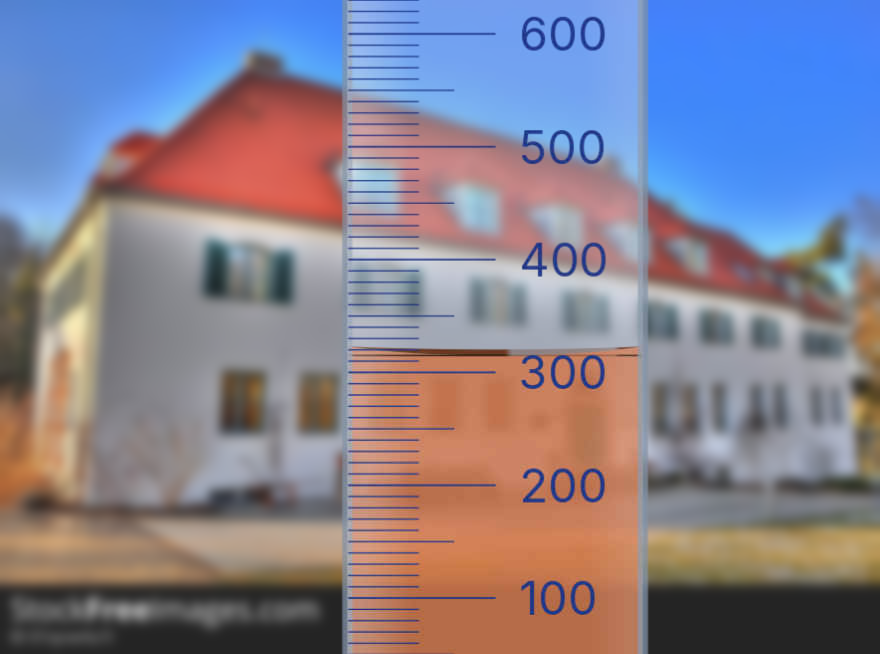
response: 315; mL
